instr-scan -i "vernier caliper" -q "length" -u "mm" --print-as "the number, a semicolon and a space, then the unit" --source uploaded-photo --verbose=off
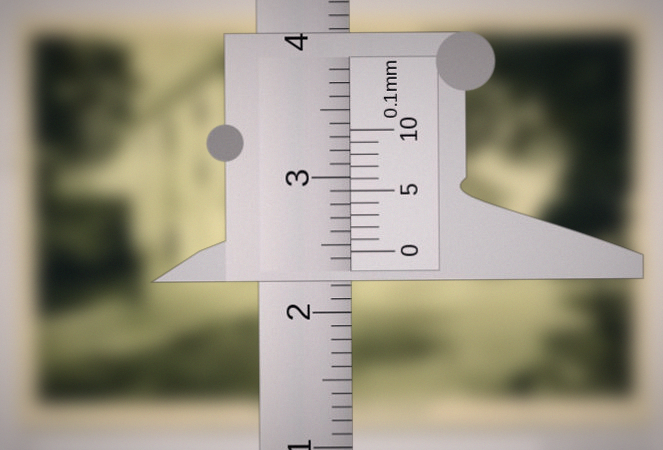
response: 24.5; mm
